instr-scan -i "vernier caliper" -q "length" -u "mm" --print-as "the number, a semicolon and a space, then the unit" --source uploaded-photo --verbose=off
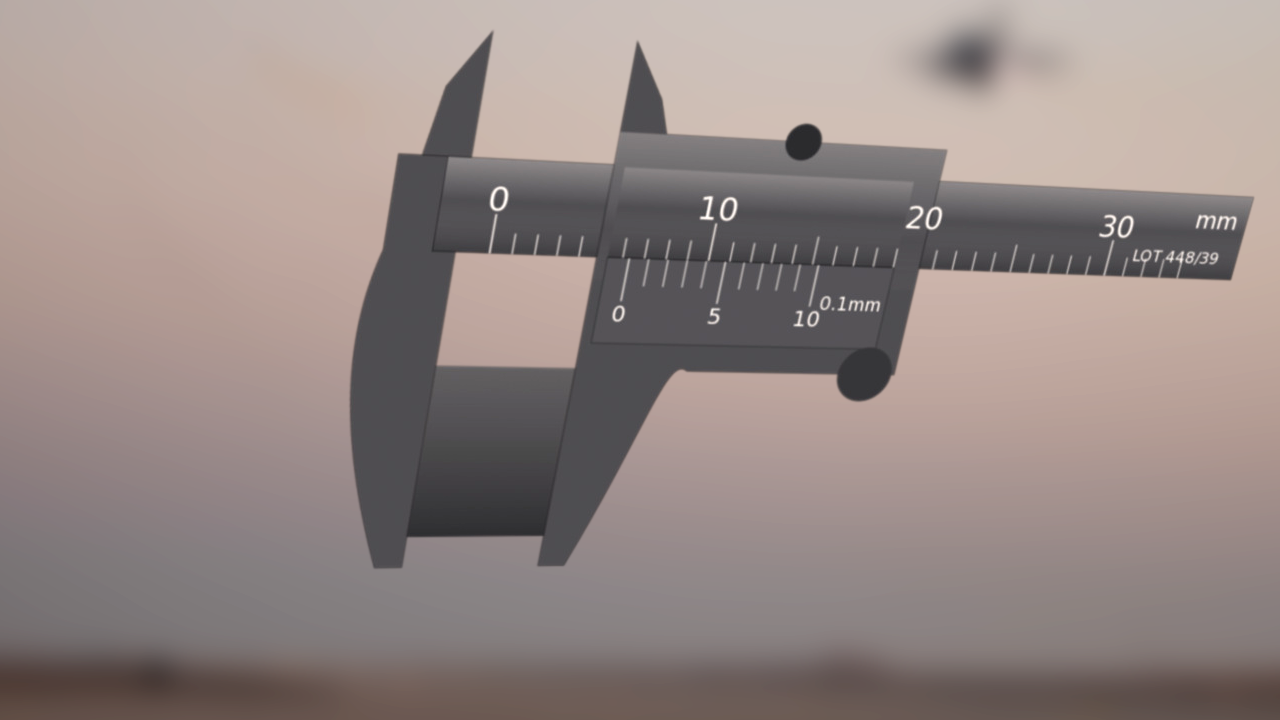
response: 6.3; mm
